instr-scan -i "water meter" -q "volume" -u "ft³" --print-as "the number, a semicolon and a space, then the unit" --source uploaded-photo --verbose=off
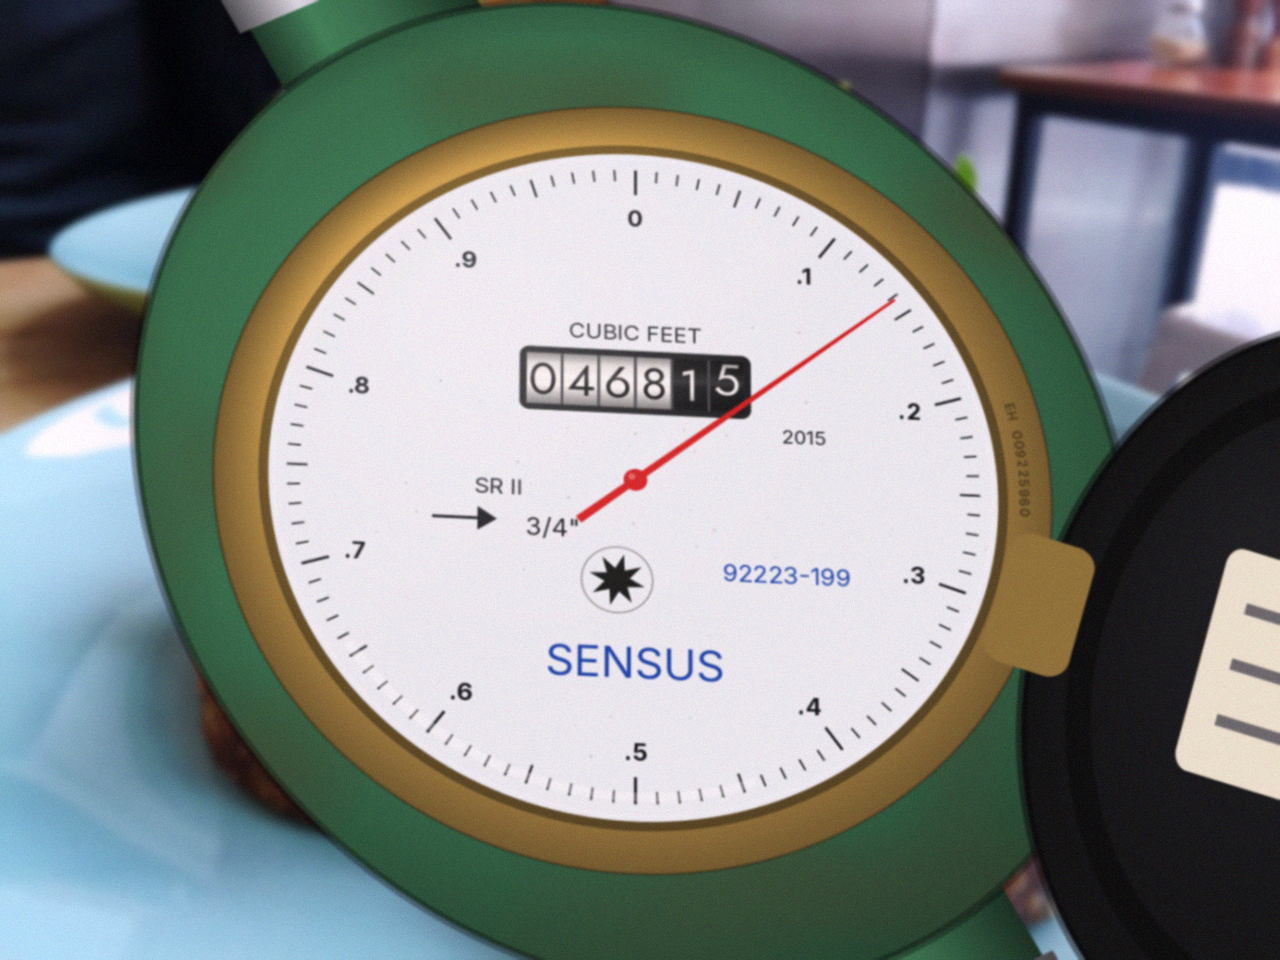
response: 46815.14; ft³
